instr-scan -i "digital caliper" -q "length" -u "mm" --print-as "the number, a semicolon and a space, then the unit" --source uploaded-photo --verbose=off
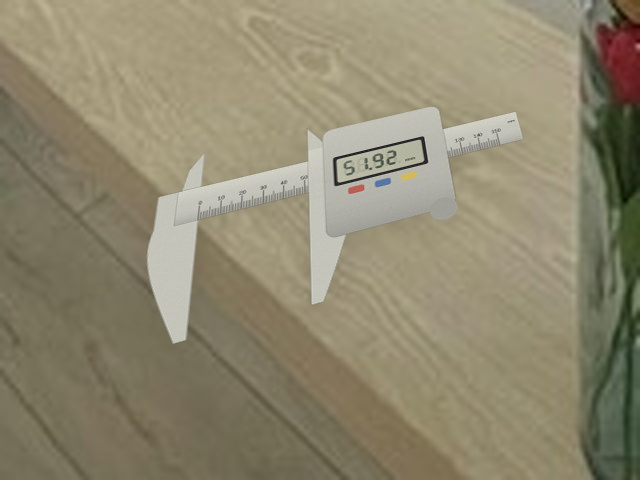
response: 51.92; mm
